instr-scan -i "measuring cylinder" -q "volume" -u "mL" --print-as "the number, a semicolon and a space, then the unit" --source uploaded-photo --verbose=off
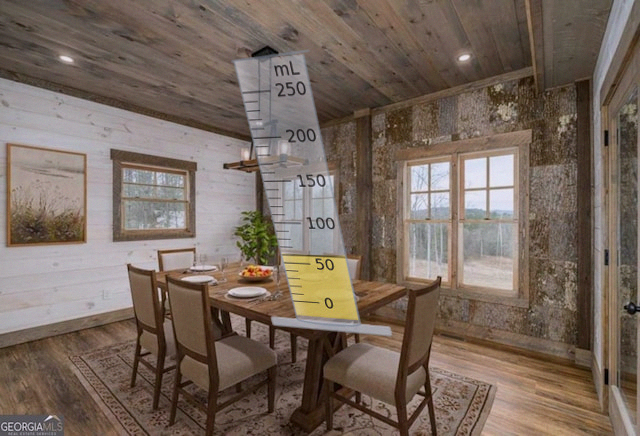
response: 60; mL
